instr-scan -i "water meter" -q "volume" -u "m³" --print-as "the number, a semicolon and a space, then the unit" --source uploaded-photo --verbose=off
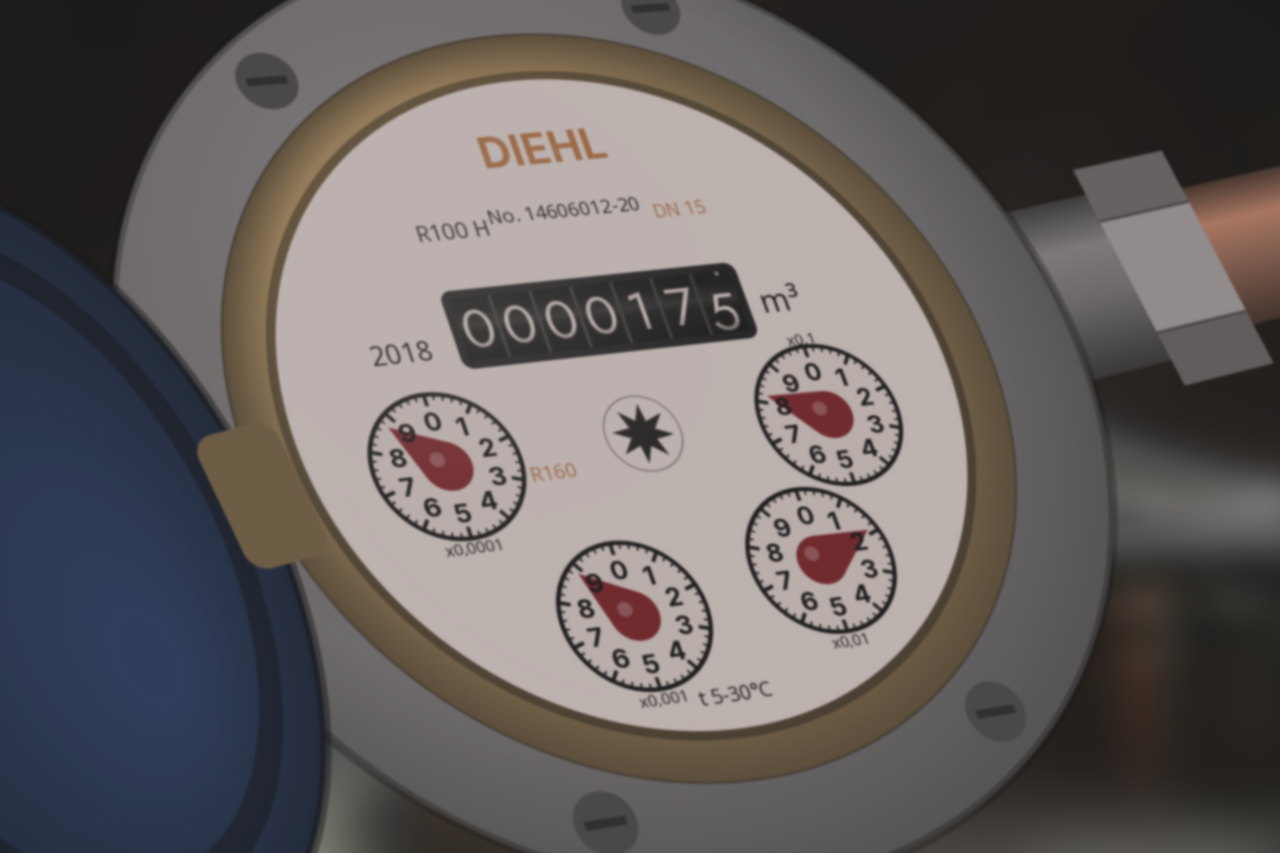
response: 174.8188; m³
